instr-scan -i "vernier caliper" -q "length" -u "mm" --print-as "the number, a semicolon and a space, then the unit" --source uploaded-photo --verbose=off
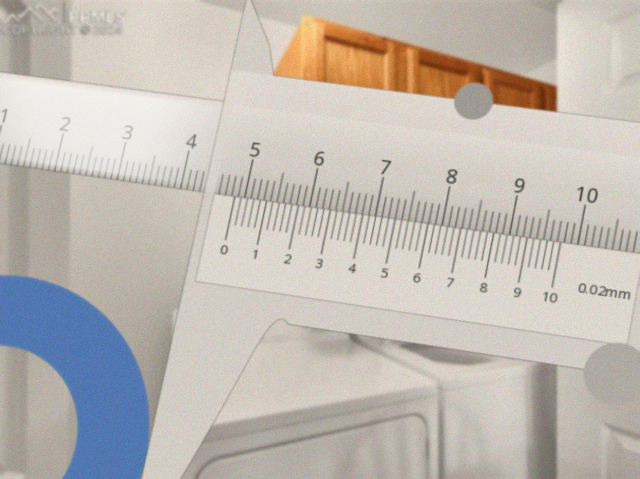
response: 48.5; mm
